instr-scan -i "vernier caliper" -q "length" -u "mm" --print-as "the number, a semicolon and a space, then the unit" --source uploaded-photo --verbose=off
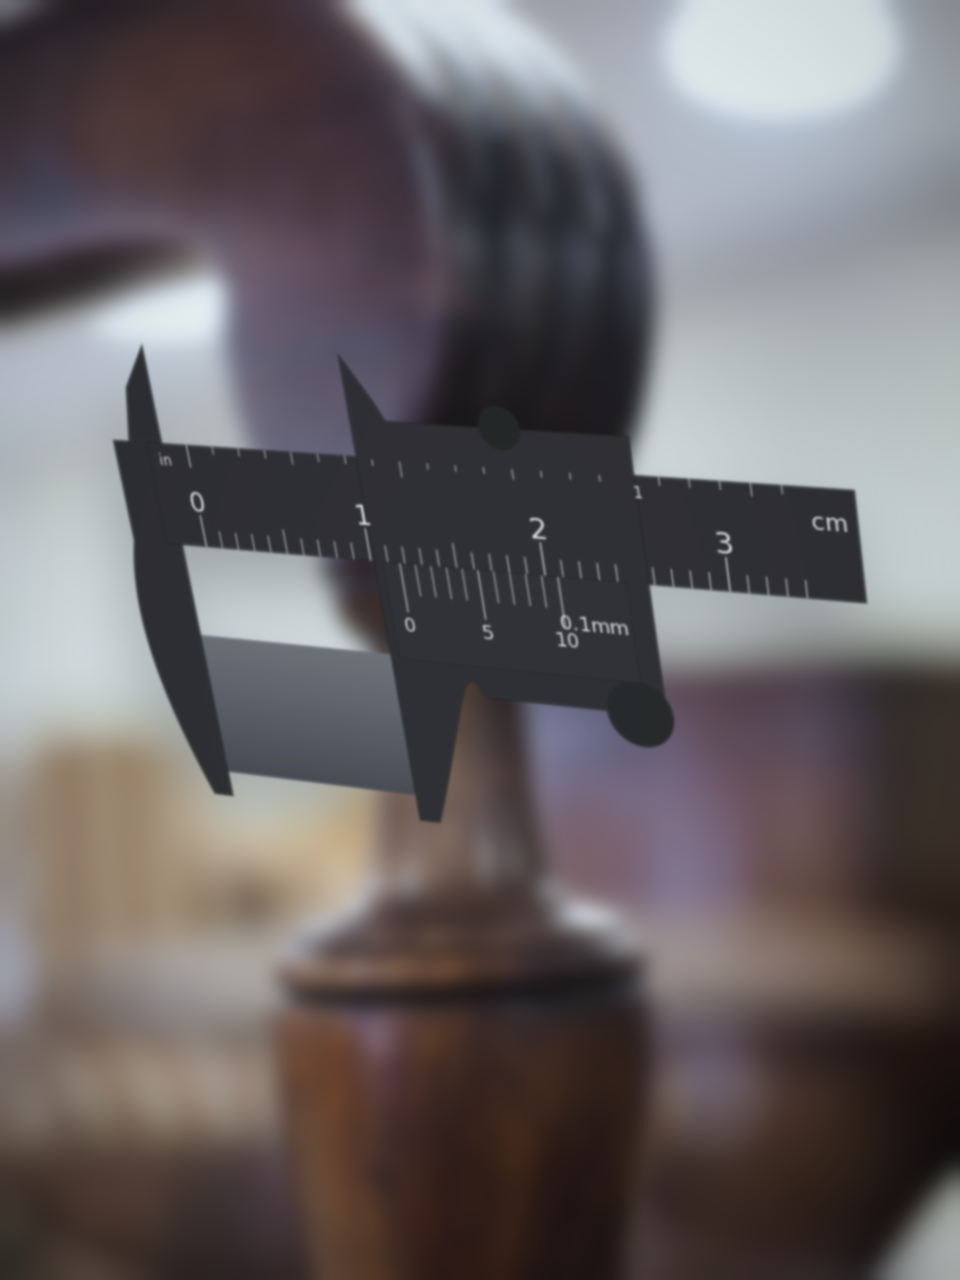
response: 11.7; mm
